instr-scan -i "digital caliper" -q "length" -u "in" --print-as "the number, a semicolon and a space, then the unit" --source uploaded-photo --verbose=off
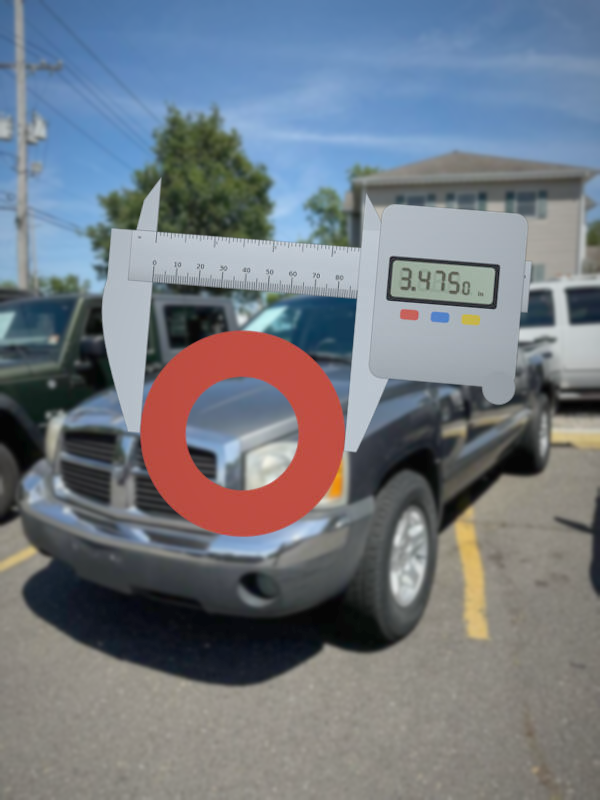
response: 3.4750; in
